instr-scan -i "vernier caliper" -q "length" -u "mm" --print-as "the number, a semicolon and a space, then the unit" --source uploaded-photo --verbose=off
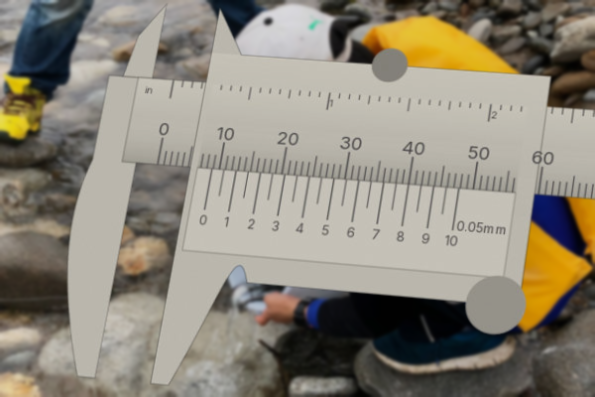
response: 8.8; mm
